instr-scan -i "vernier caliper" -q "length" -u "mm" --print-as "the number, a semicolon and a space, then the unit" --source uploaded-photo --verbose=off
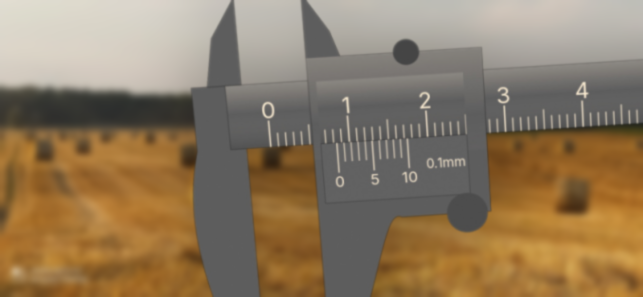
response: 8.4; mm
